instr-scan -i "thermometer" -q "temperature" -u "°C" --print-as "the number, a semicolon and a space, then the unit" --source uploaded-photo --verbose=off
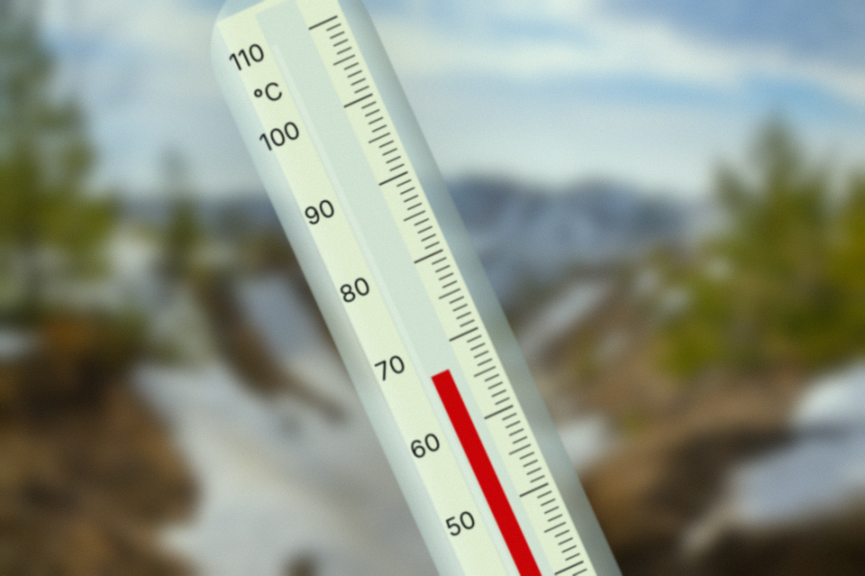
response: 67; °C
